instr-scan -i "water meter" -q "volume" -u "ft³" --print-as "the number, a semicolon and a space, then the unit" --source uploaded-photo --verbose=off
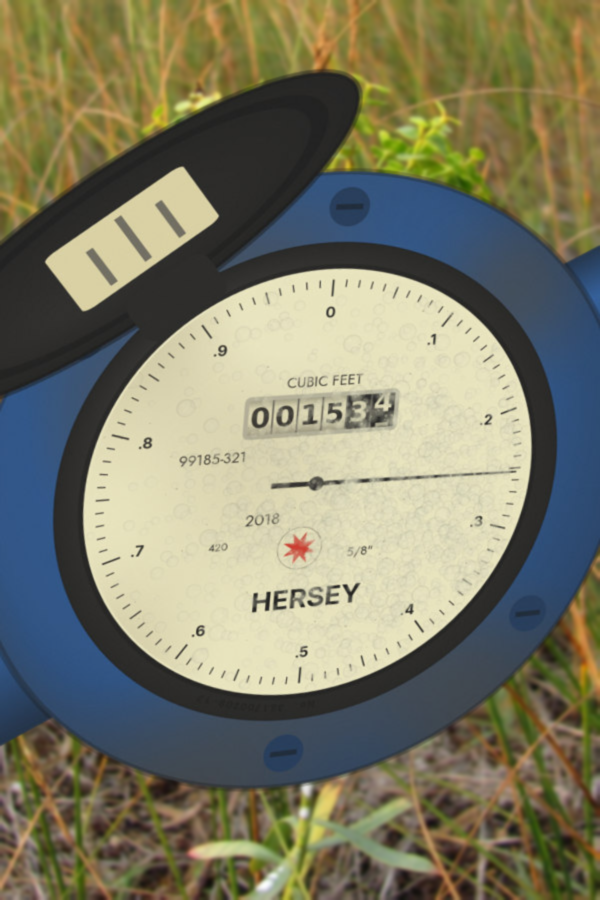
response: 1534.25; ft³
